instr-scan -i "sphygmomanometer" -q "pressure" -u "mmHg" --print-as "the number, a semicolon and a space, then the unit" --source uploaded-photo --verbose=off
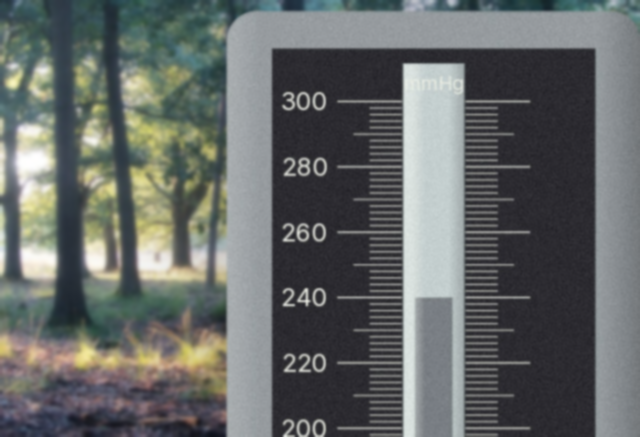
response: 240; mmHg
